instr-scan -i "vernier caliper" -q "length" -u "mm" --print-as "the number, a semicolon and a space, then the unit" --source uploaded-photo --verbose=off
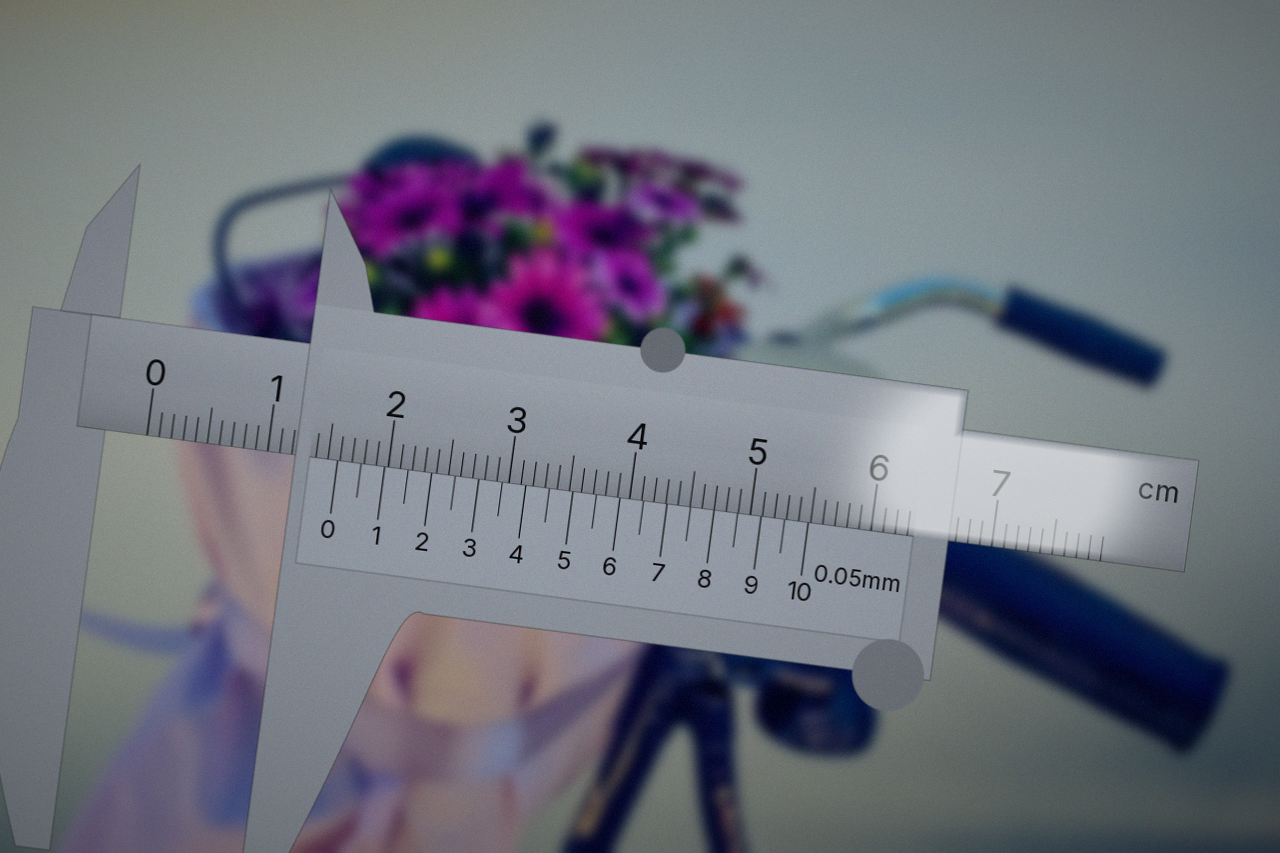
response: 15.8; mm
